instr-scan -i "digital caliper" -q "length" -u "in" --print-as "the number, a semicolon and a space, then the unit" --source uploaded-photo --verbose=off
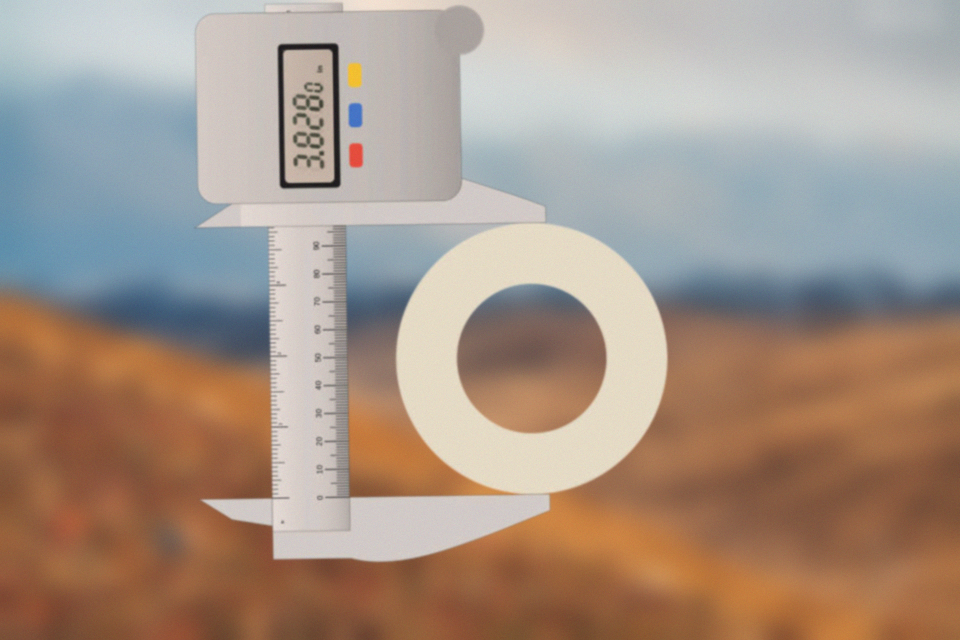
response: 3.8280; in
